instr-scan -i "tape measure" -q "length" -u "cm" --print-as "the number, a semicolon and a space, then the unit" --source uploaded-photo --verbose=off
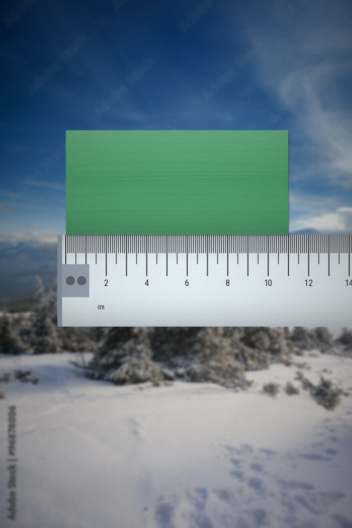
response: 11; cm
